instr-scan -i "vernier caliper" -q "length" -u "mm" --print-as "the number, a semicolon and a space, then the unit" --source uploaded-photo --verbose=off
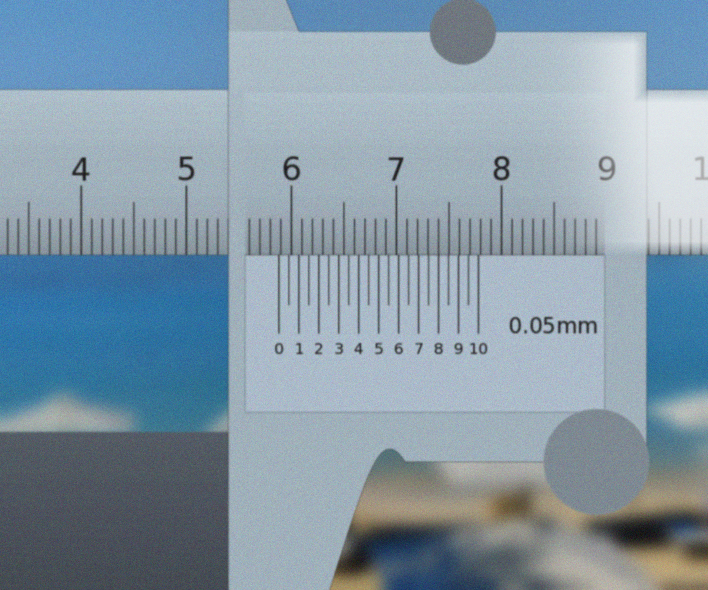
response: 58.8; mm
